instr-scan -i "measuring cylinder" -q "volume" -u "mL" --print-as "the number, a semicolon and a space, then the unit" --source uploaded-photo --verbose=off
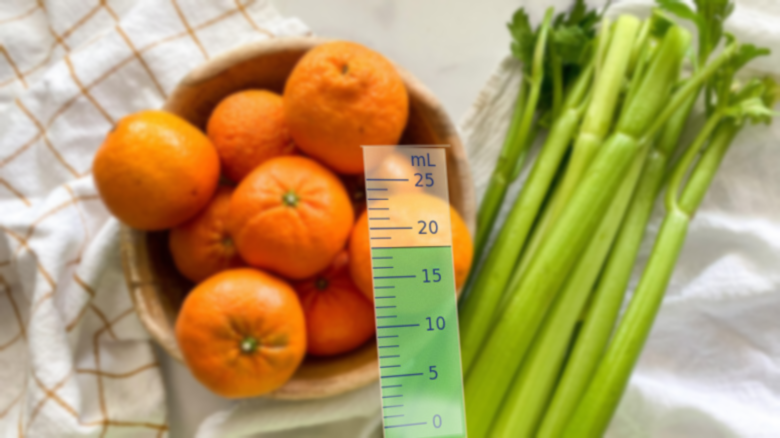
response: 18; mL
